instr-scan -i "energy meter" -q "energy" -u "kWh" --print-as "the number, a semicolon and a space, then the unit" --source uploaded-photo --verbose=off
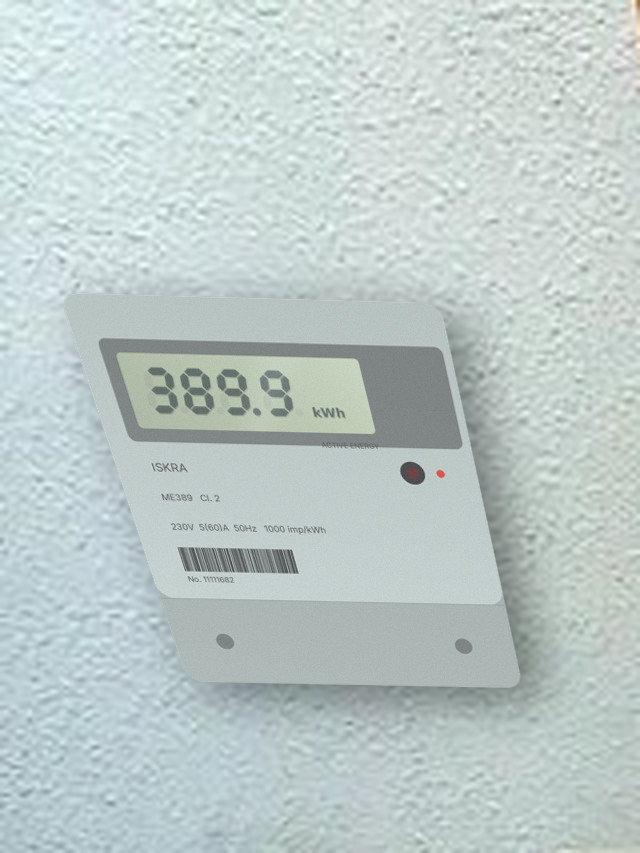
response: 389.9; kWh
